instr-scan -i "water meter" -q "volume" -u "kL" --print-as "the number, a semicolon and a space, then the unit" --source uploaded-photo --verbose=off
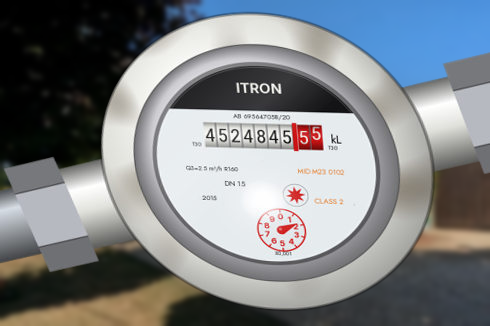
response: 4524845.551; kL
